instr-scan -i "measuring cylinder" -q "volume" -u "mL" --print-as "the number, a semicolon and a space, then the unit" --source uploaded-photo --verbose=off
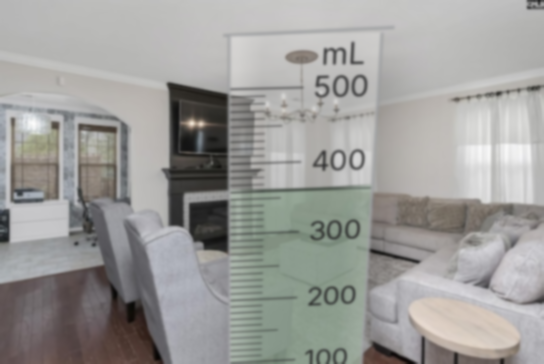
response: 360; mL
